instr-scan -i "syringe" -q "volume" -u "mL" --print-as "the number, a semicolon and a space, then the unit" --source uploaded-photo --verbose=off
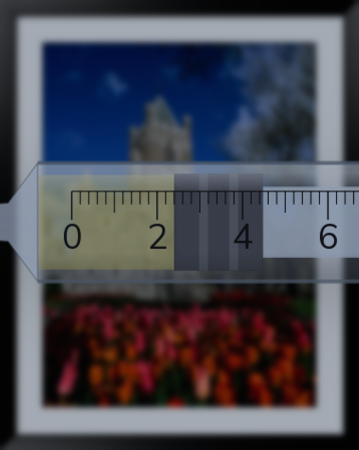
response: 2.4; mL
